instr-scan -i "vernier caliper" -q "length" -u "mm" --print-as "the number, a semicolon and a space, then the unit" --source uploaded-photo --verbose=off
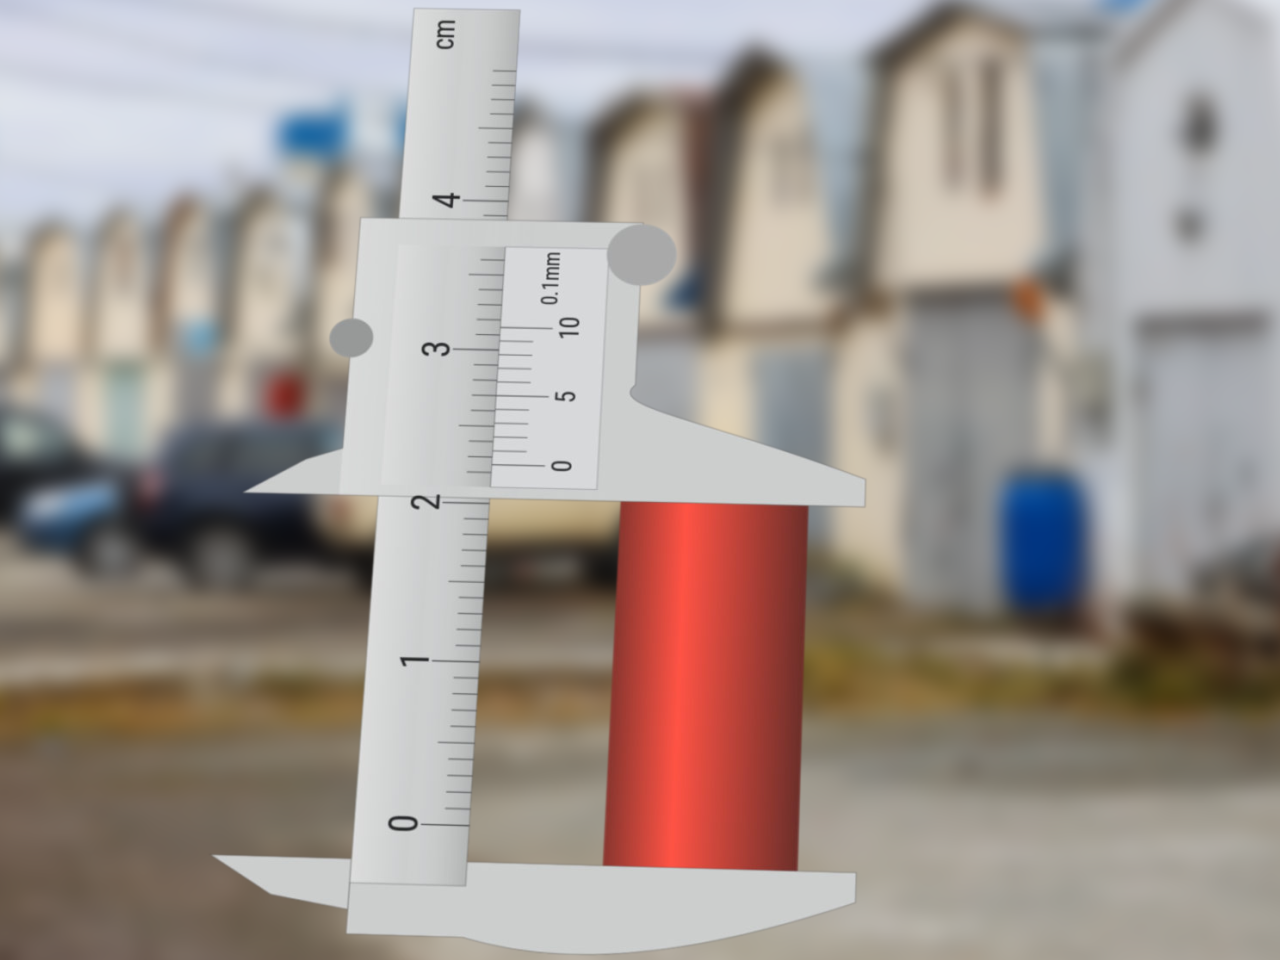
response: 22.5; mm
